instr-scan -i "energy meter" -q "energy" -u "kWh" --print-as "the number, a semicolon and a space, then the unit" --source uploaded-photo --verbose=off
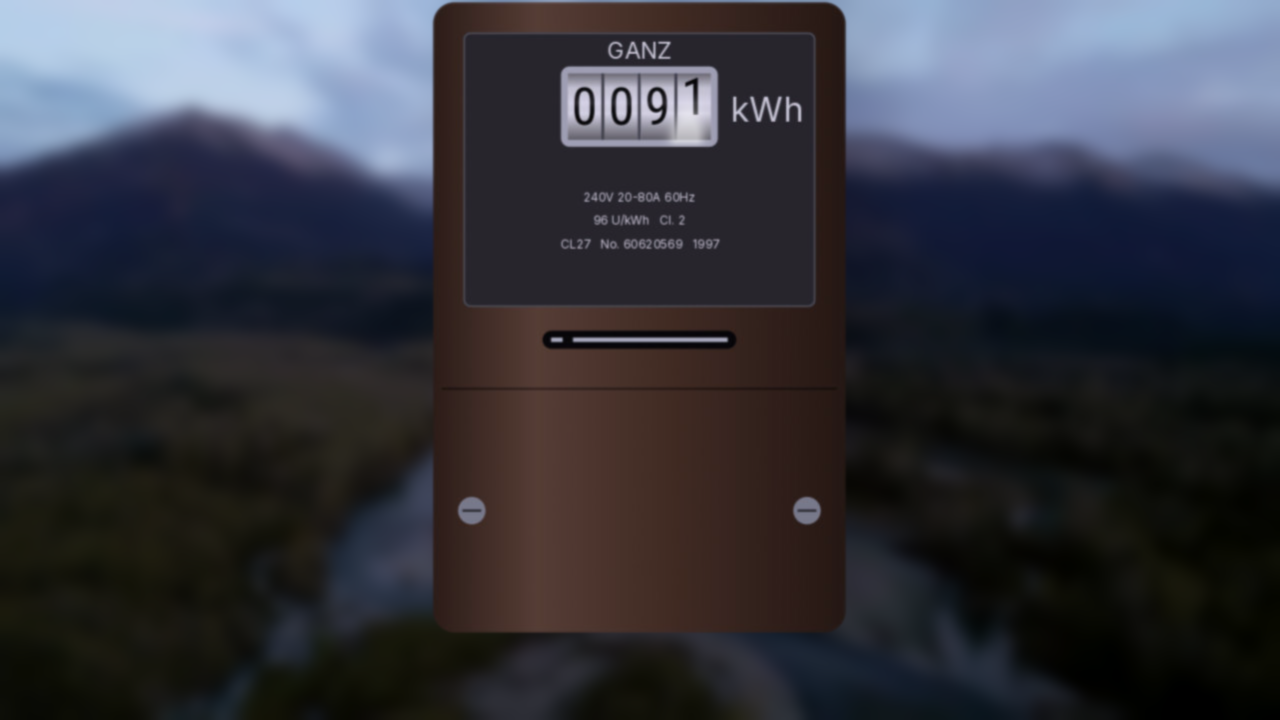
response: 91; kWh
